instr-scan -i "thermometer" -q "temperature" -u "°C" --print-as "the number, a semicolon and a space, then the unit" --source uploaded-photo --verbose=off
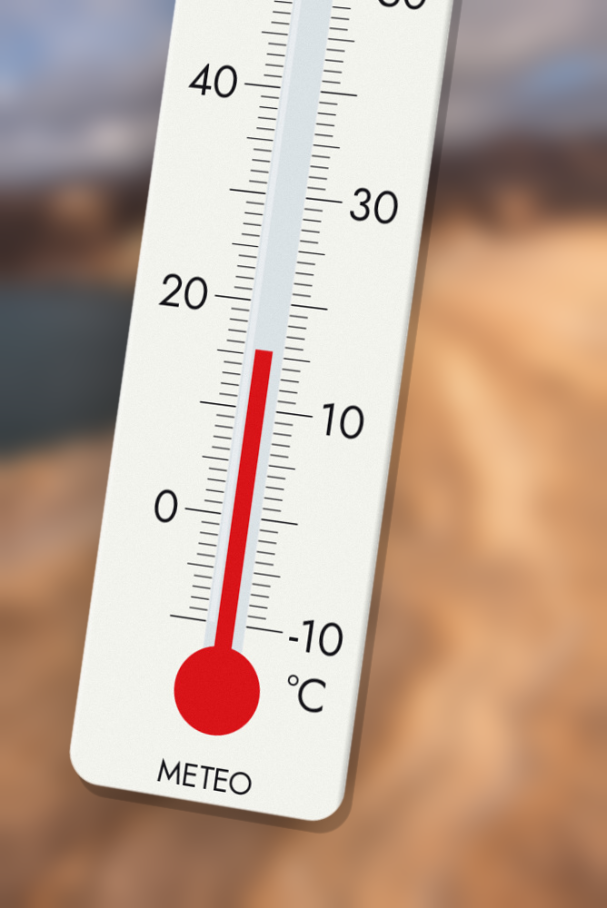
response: 15.5; °C
